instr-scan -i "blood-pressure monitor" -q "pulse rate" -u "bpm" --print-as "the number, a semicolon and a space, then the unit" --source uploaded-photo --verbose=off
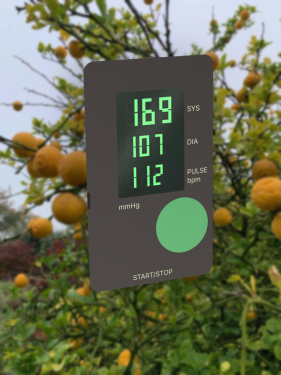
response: 112; bpm
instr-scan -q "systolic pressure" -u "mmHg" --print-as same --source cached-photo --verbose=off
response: 169; mmHg
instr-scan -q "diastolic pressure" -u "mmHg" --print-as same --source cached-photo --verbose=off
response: 107; mmHg
